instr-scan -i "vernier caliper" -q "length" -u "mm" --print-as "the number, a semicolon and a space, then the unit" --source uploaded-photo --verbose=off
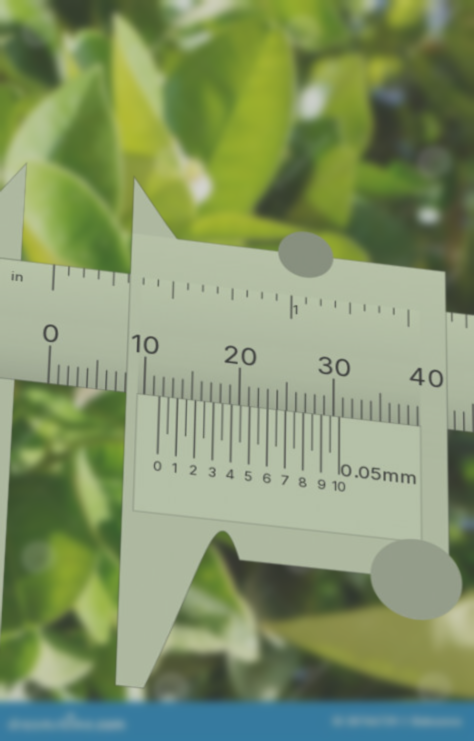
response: 11.6; mm
